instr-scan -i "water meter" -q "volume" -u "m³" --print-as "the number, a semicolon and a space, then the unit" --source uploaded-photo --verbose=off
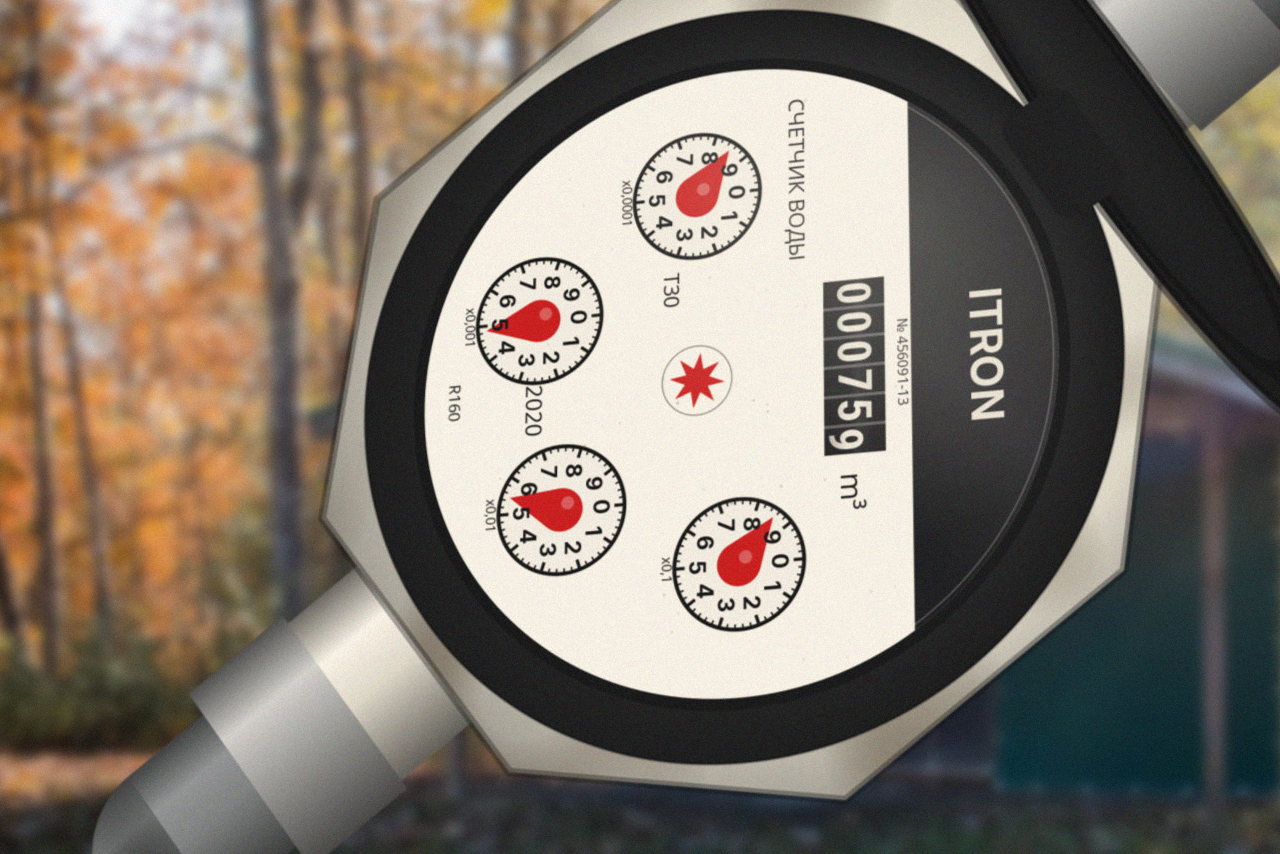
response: 758.8548; m³
